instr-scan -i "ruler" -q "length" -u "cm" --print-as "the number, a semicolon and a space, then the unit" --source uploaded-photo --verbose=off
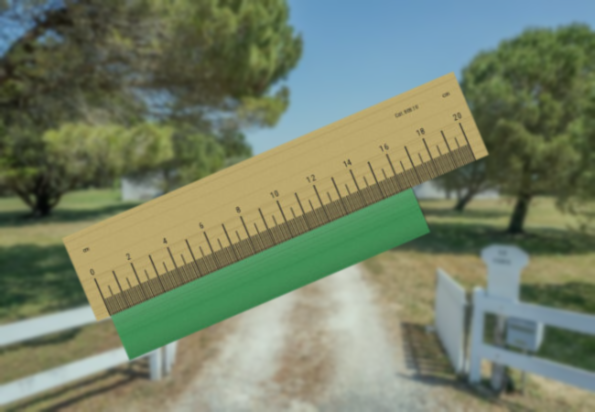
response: 16.5; cm
